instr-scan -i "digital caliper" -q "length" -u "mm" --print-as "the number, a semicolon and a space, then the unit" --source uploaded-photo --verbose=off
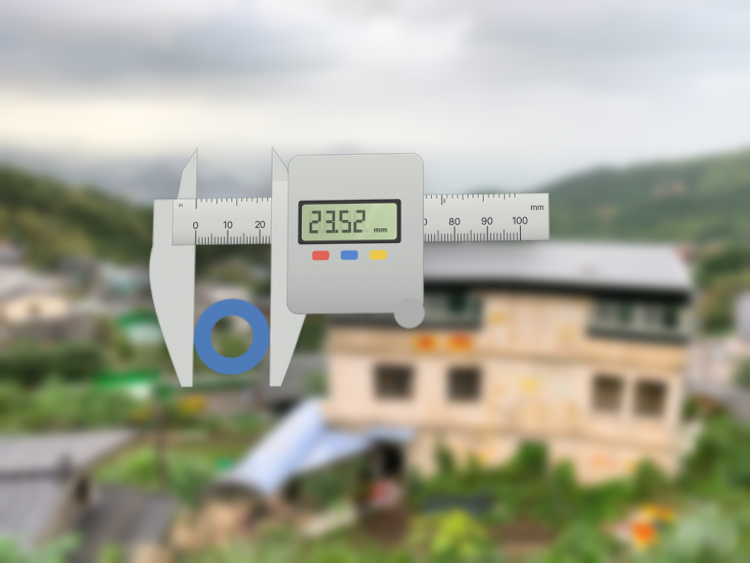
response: 23.52; mm
